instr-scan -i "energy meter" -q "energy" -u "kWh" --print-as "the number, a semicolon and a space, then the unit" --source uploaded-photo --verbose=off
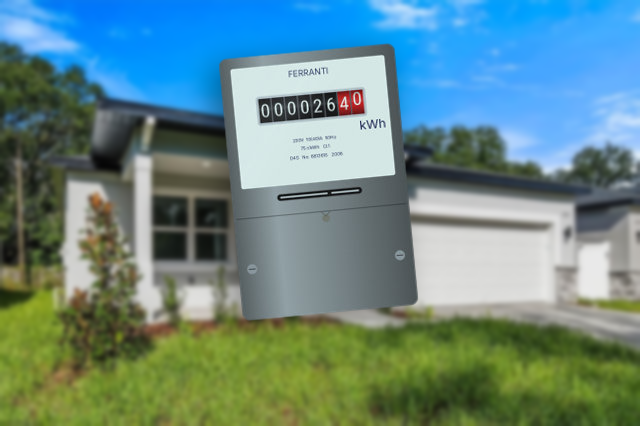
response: 26.40; kWh
